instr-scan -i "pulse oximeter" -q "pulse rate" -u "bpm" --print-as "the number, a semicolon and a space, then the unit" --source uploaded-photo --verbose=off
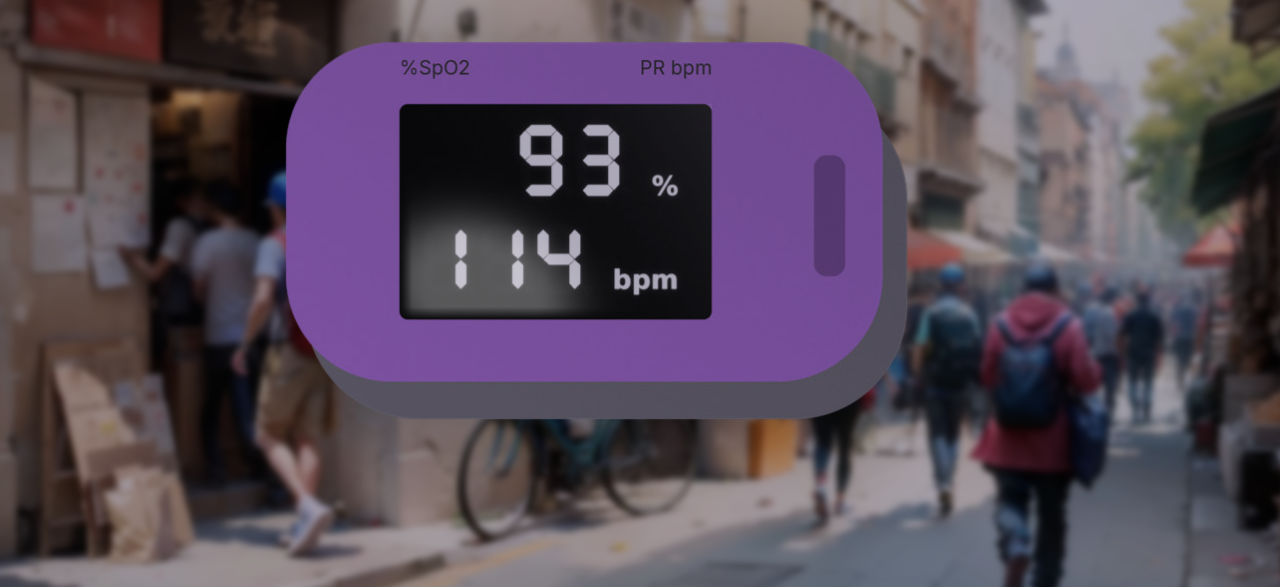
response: 114; bpm
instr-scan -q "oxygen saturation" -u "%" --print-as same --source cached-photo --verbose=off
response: 93; %
